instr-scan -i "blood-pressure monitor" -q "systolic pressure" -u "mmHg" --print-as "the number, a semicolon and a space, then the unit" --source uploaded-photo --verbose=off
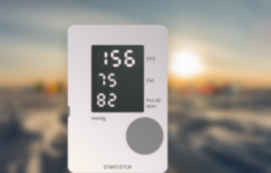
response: 156; mmHg
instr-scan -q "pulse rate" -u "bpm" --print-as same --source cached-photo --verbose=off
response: 82; bpm
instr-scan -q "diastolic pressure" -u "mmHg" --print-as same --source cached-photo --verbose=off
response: 75; mmHg
